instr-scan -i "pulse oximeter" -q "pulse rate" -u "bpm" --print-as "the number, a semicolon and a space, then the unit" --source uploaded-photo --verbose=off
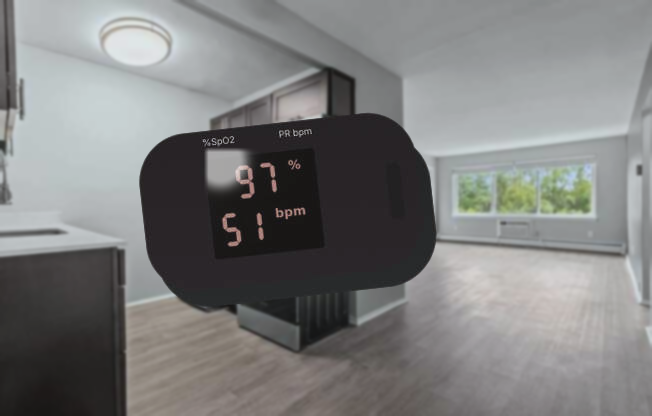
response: 51; bpm
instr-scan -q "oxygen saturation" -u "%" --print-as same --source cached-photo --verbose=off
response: 97; %
